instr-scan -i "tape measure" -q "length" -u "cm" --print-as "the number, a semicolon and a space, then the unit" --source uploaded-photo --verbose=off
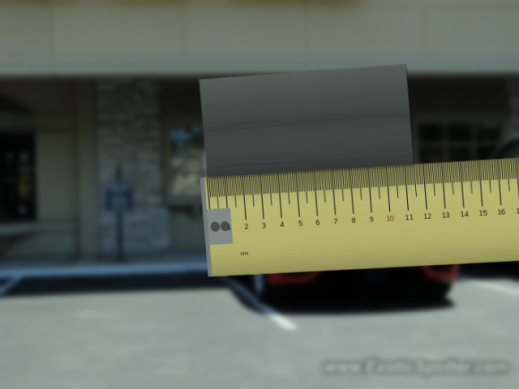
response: 11.5; cm
